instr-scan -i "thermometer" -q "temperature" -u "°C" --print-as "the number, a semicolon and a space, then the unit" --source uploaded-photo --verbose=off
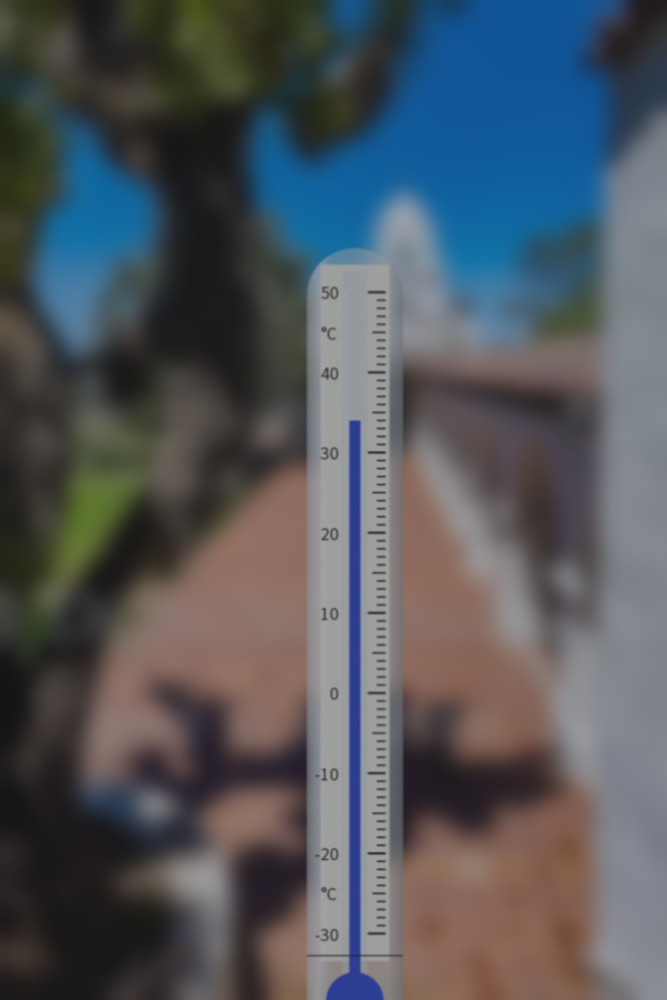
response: 34; °C
